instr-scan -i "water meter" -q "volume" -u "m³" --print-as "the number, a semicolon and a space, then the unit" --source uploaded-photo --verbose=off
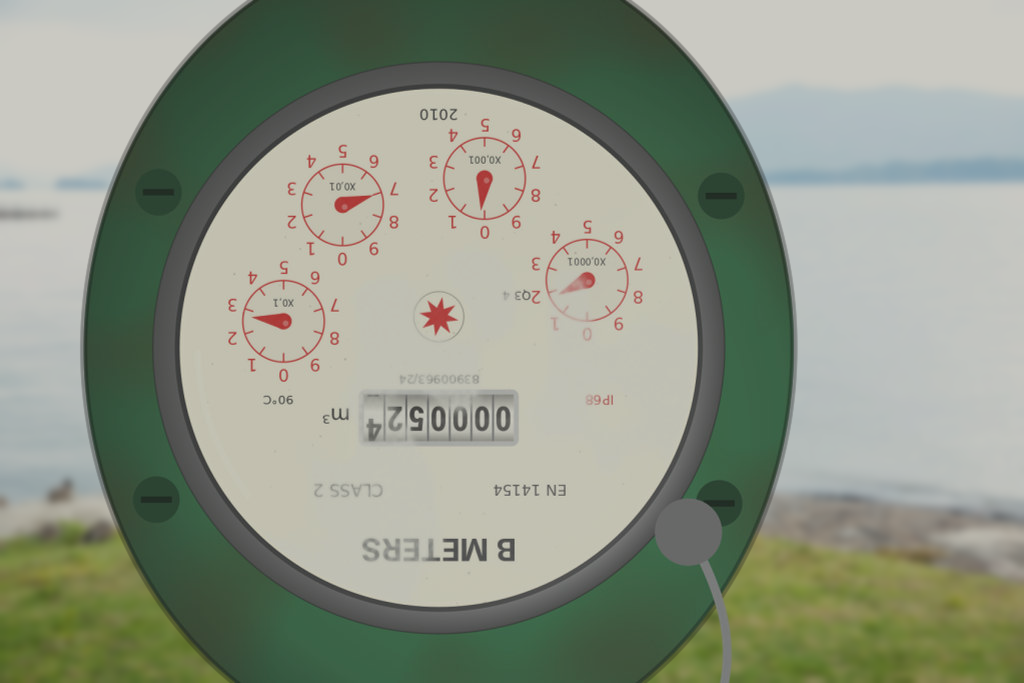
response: 524.2701; m³
